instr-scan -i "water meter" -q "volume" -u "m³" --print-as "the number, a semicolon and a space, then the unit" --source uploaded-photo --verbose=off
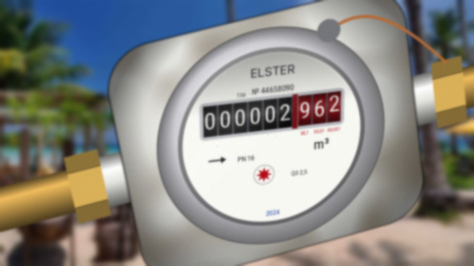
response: 2.962; m³
